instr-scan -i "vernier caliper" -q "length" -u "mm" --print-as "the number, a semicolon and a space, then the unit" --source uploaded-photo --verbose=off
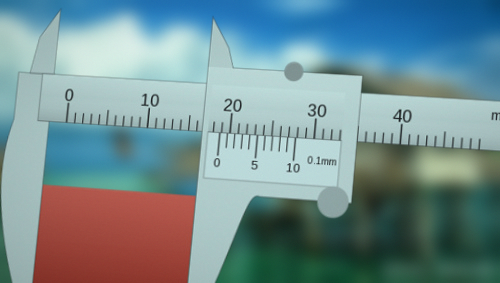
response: 18.8; mm
